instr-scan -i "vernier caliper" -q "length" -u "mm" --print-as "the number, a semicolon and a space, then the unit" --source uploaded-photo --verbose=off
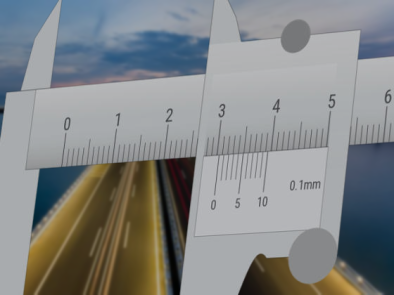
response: 30.4; mm
